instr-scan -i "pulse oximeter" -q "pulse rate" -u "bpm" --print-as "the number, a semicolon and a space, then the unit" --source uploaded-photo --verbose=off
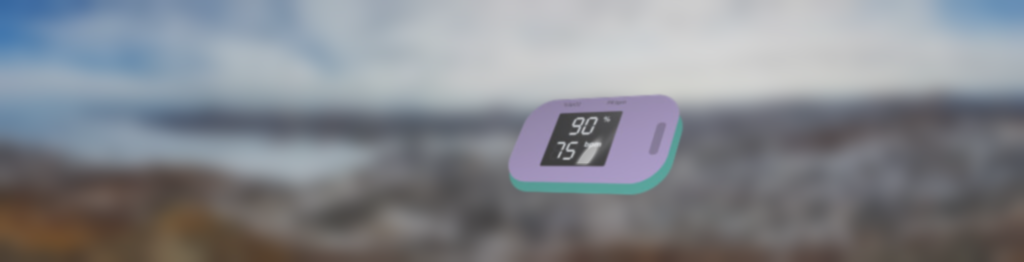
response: 75; bpm
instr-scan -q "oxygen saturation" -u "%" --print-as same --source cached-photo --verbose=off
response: 90; %
